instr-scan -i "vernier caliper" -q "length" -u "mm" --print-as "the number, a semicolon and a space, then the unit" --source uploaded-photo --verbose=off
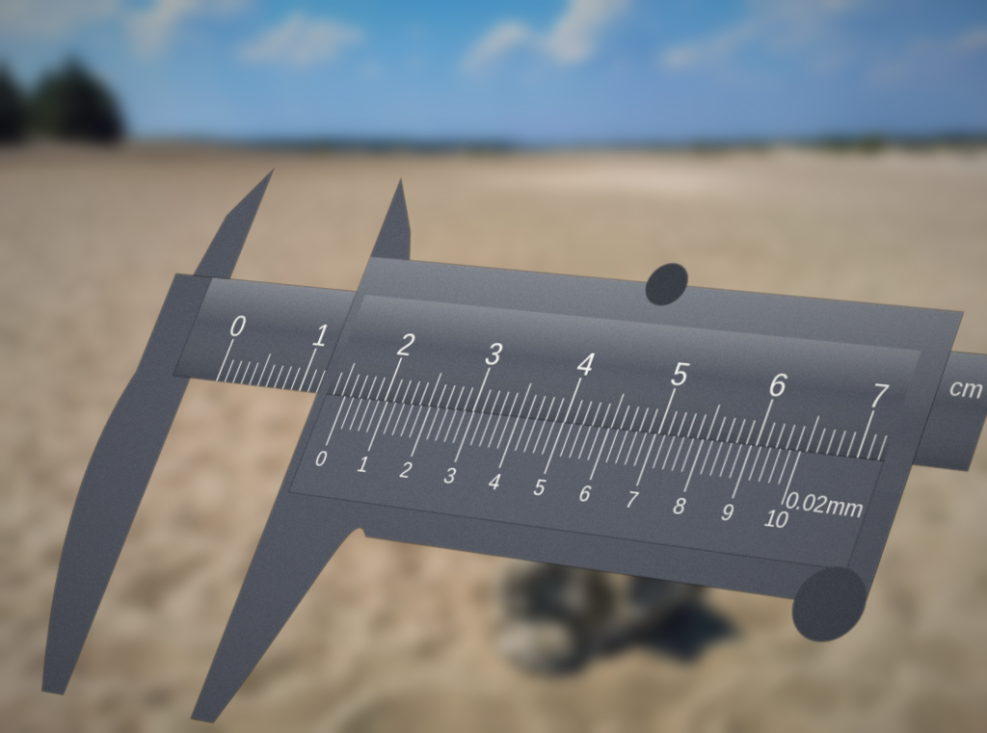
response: 15.4; mm
